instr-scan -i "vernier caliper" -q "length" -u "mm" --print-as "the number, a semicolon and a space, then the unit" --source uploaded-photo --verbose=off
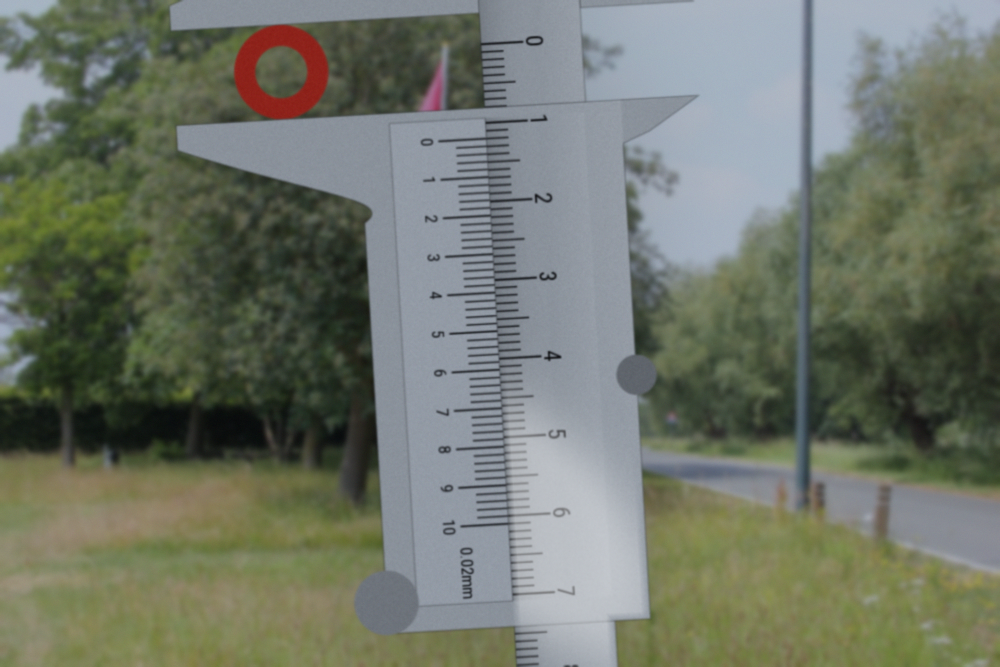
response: 12.0; mm
